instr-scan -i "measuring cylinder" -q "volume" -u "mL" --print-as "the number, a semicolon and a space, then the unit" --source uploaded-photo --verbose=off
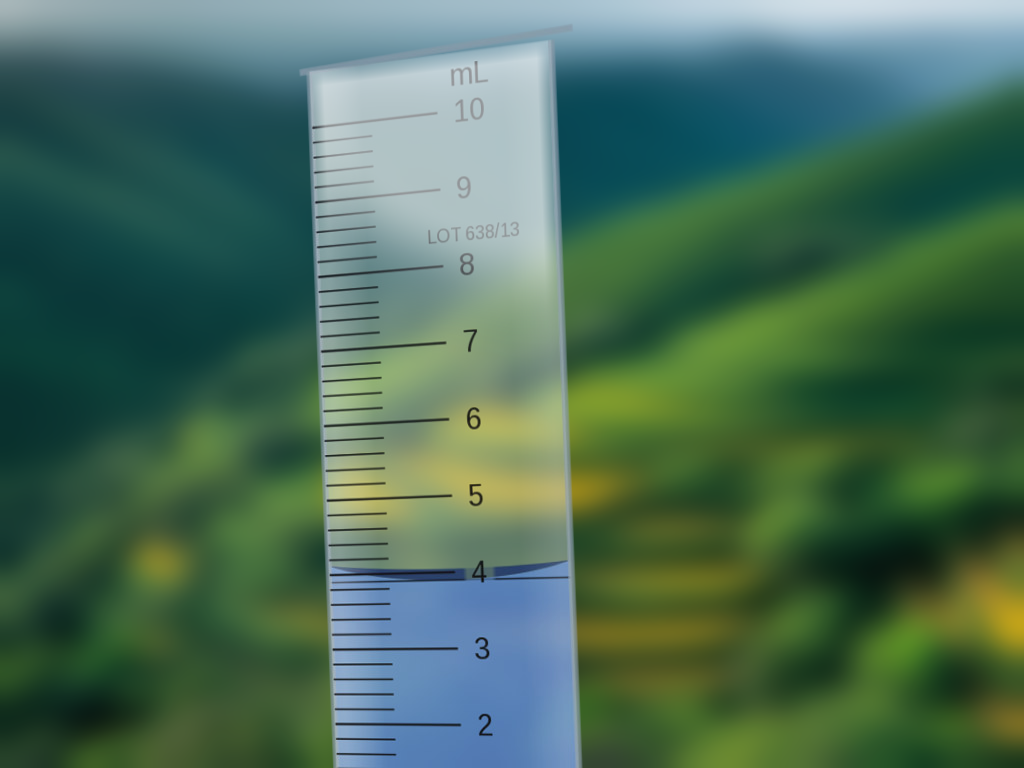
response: 3.9; mL
